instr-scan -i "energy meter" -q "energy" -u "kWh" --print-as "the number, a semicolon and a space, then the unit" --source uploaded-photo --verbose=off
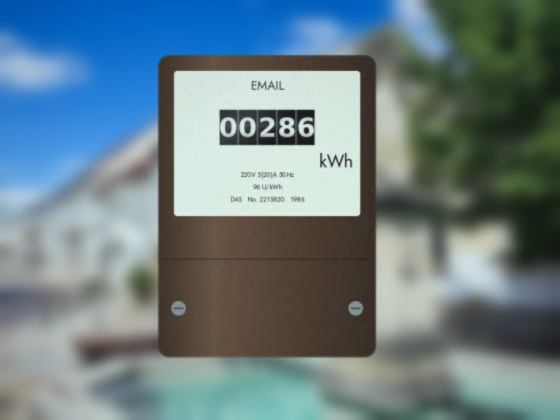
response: 286; kWh
